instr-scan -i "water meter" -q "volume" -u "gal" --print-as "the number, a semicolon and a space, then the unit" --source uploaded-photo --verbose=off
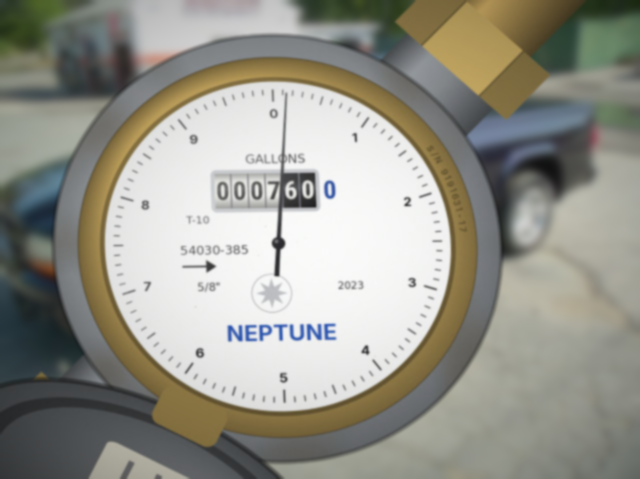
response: 7600.1; gal
